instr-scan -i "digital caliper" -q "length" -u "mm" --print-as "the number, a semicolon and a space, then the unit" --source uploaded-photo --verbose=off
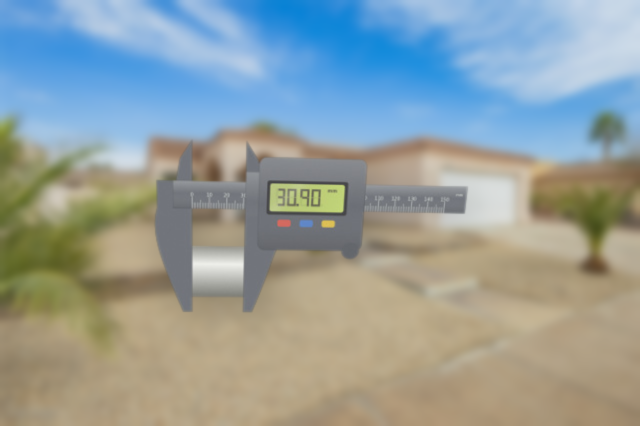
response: 30.90; mm
